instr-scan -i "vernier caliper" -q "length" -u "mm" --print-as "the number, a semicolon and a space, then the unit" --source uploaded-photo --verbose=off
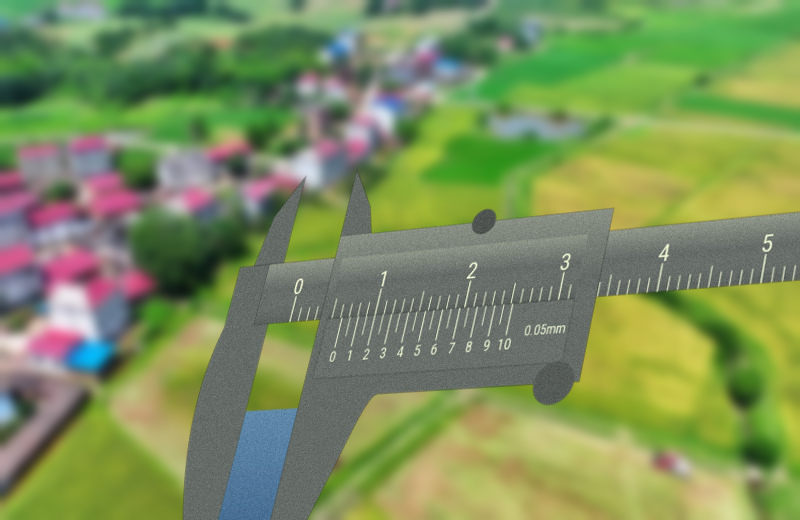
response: 6.2; mm
